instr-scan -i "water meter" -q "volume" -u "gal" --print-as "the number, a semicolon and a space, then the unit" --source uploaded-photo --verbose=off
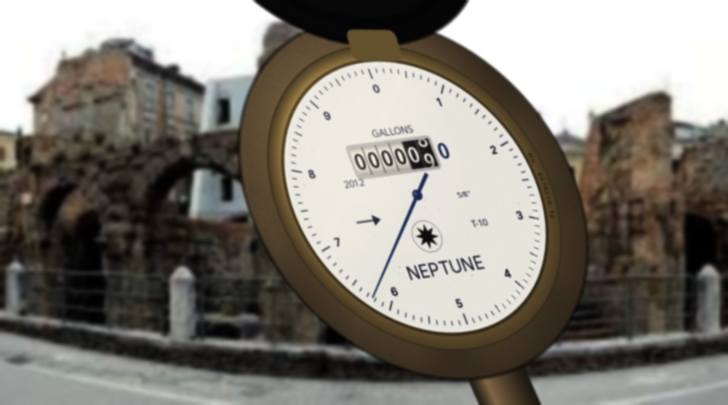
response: 86.2; gal
